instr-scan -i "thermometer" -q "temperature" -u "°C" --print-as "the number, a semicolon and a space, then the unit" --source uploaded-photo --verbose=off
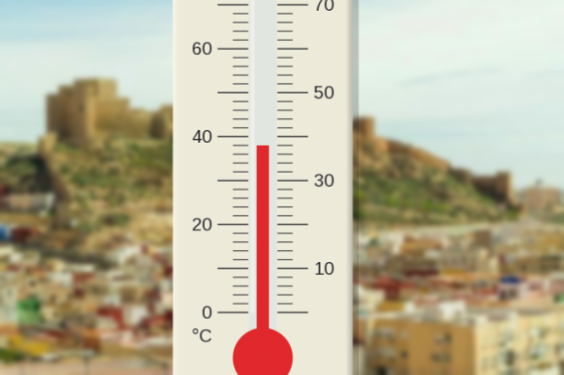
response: 38; °C
